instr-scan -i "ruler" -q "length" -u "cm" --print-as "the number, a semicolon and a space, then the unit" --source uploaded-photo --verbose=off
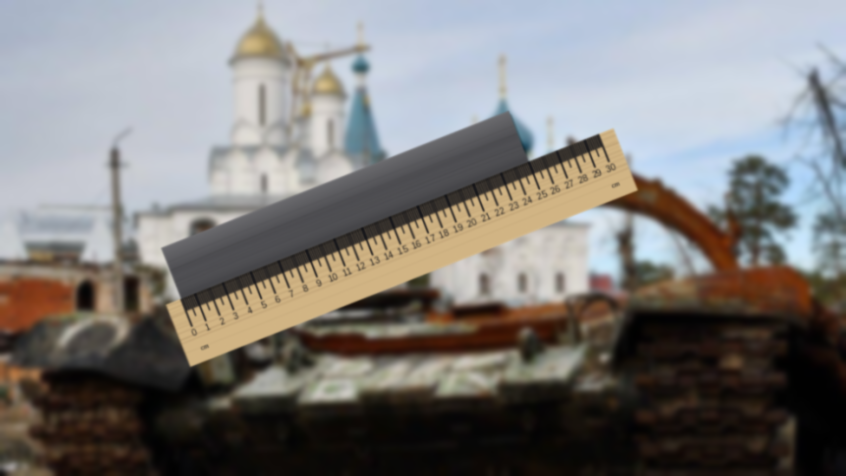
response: 25; cm
